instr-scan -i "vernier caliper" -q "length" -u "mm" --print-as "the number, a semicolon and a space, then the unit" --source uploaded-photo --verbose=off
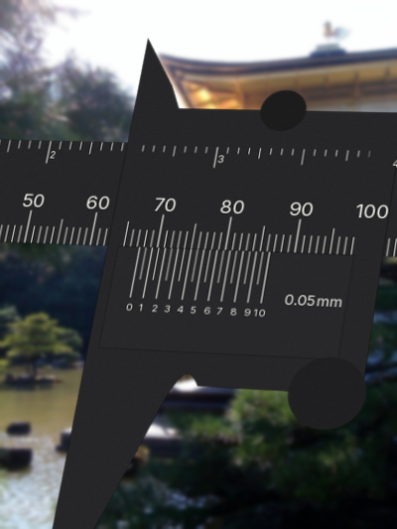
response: 67.4; mm
